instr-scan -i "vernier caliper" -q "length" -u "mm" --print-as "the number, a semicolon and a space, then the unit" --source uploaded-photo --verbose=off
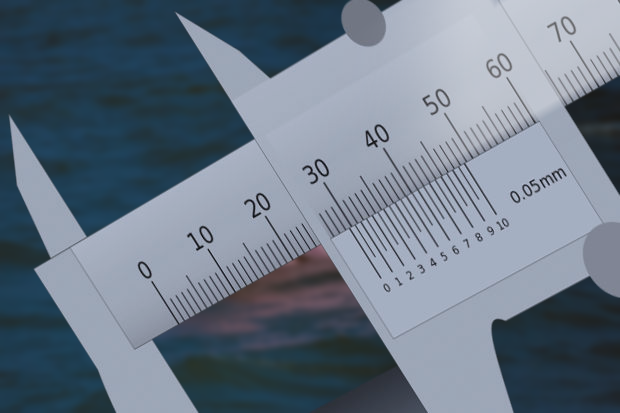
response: 29.6; mm
